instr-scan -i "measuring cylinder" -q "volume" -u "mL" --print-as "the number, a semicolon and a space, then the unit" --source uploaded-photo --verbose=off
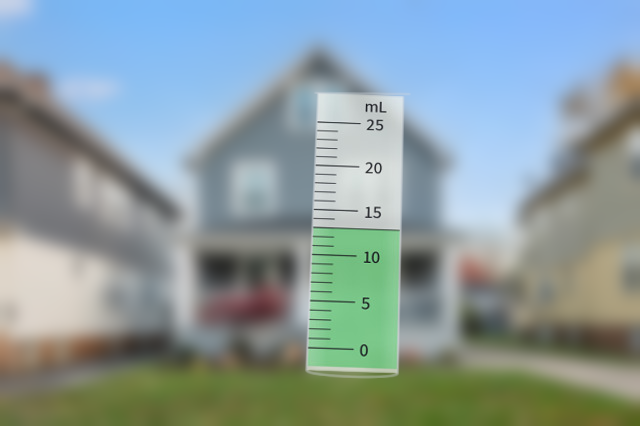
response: 13; mL
